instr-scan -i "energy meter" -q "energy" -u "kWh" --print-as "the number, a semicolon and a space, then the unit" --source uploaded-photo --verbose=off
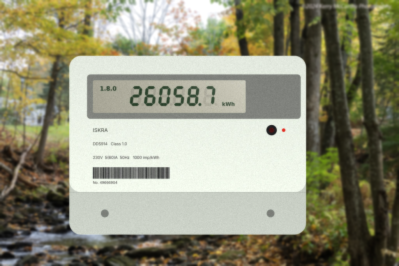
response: 26058.7; kWh
